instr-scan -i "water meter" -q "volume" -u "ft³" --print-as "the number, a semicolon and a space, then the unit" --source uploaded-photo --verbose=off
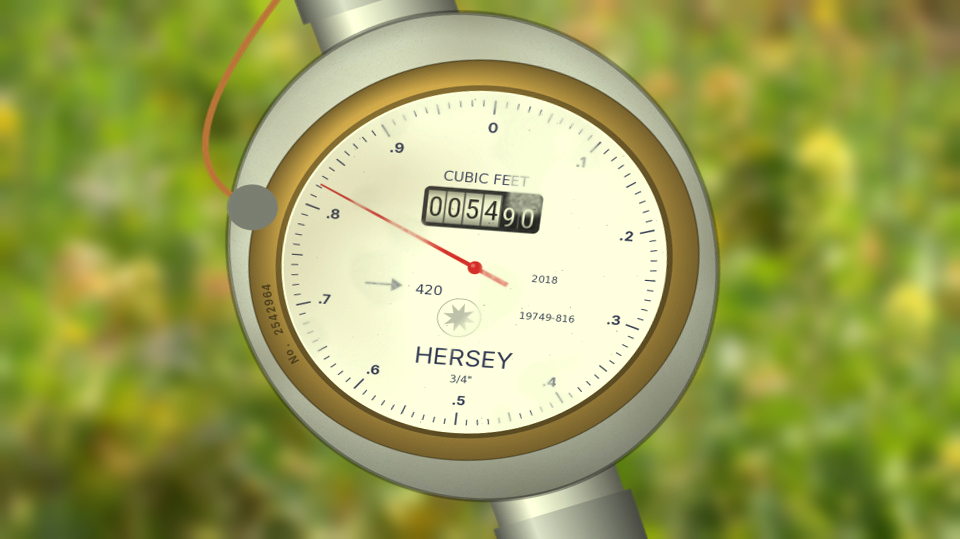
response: 5489.82; ft³
